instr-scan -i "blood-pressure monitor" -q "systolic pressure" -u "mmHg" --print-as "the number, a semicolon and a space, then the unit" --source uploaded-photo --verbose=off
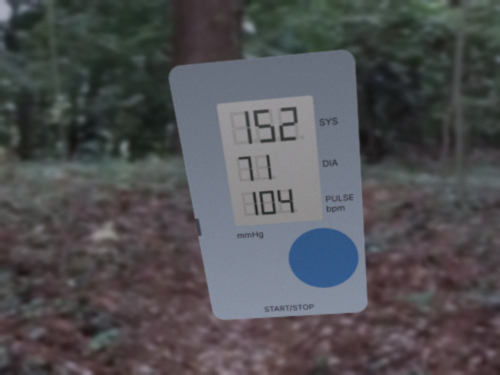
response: 152; mmHg
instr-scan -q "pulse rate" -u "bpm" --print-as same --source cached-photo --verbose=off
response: 104; bpm
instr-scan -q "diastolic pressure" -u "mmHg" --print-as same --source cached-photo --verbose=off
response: 71; mmHg
